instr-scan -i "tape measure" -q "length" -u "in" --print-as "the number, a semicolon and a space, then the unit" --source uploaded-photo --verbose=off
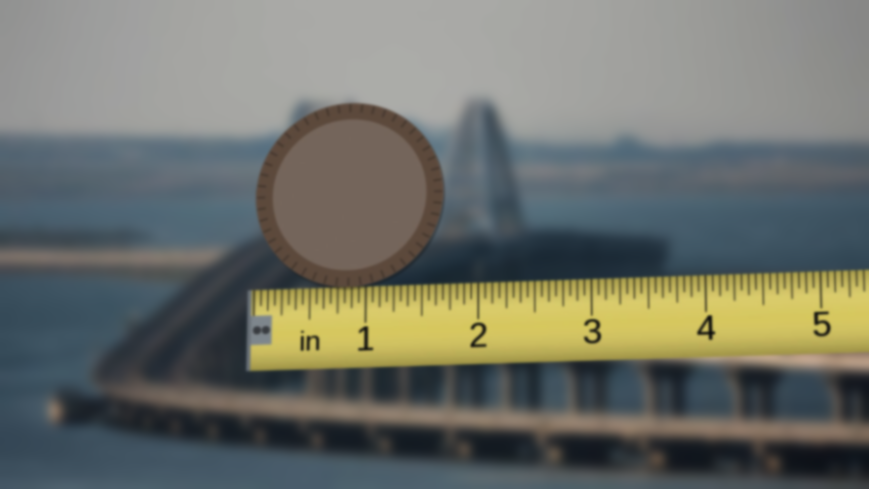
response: 1.6875; in
